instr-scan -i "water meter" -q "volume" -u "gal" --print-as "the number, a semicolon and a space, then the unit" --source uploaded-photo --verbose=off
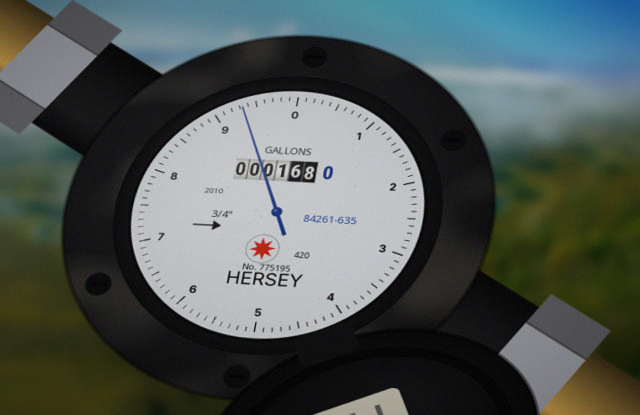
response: 1679.3; gal
